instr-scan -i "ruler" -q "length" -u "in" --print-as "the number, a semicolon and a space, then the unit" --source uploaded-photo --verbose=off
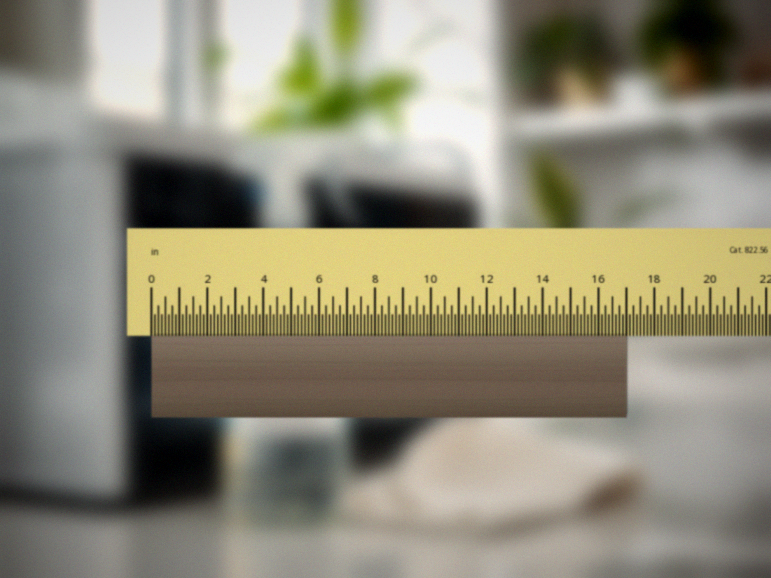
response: 17; in
